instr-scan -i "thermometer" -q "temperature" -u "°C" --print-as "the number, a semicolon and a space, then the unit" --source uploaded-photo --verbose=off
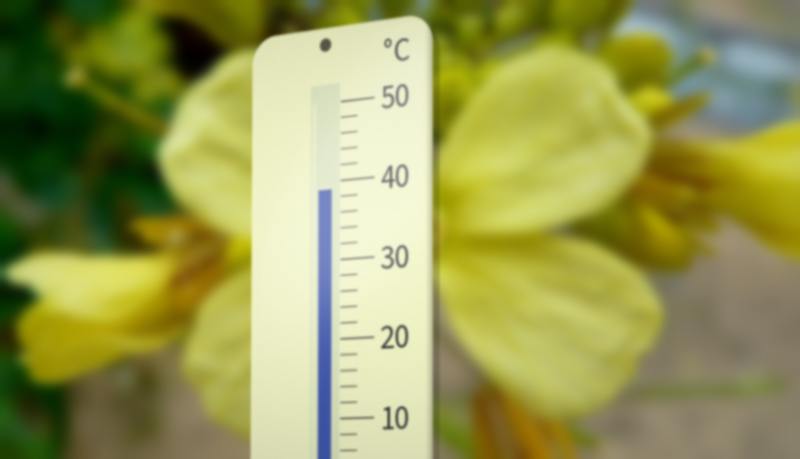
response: 39; °C
